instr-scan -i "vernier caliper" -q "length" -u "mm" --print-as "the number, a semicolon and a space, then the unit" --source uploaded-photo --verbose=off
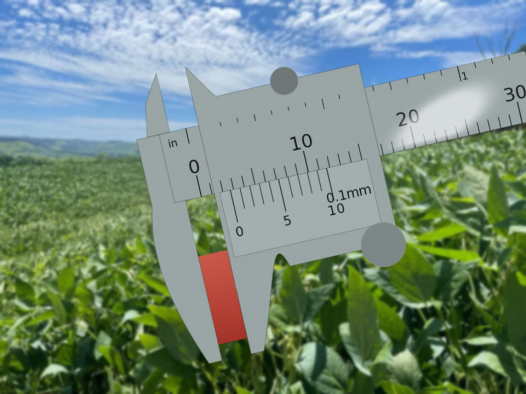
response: 2.7; mm
